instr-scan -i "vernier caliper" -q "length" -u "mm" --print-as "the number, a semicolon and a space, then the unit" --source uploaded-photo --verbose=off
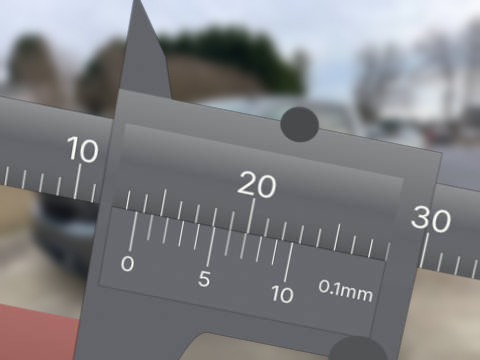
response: 13.6; mm
